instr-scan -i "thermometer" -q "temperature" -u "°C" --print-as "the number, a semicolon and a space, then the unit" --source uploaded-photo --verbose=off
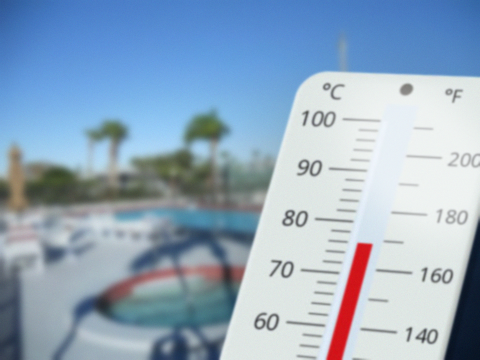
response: 76; °C
